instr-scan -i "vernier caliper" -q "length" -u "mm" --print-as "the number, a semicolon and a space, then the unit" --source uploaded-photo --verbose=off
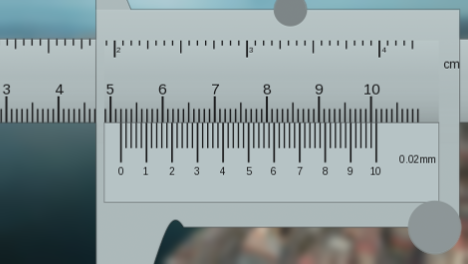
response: 52.0; mm
